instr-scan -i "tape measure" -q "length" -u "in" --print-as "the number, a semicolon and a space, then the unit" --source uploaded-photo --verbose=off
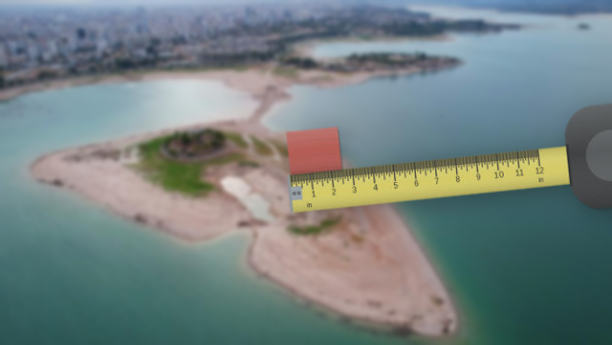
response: 2.5; in
